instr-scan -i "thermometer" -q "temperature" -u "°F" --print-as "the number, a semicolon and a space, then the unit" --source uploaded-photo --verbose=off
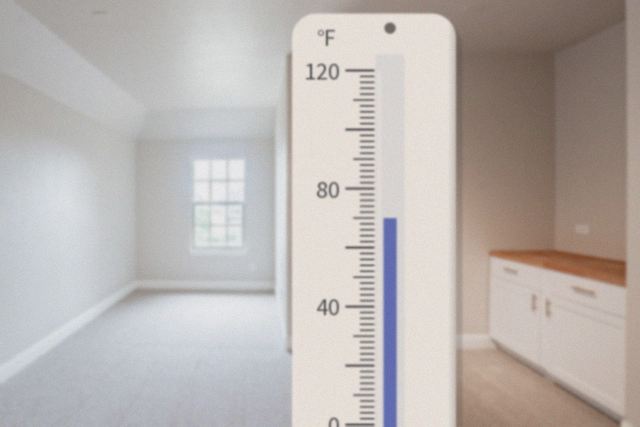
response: 70; °F
